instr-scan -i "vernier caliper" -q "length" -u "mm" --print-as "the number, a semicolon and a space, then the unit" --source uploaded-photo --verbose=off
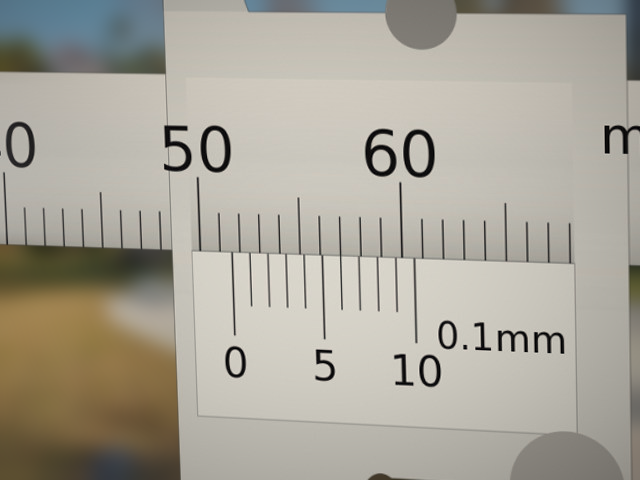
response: 51.6; mm
